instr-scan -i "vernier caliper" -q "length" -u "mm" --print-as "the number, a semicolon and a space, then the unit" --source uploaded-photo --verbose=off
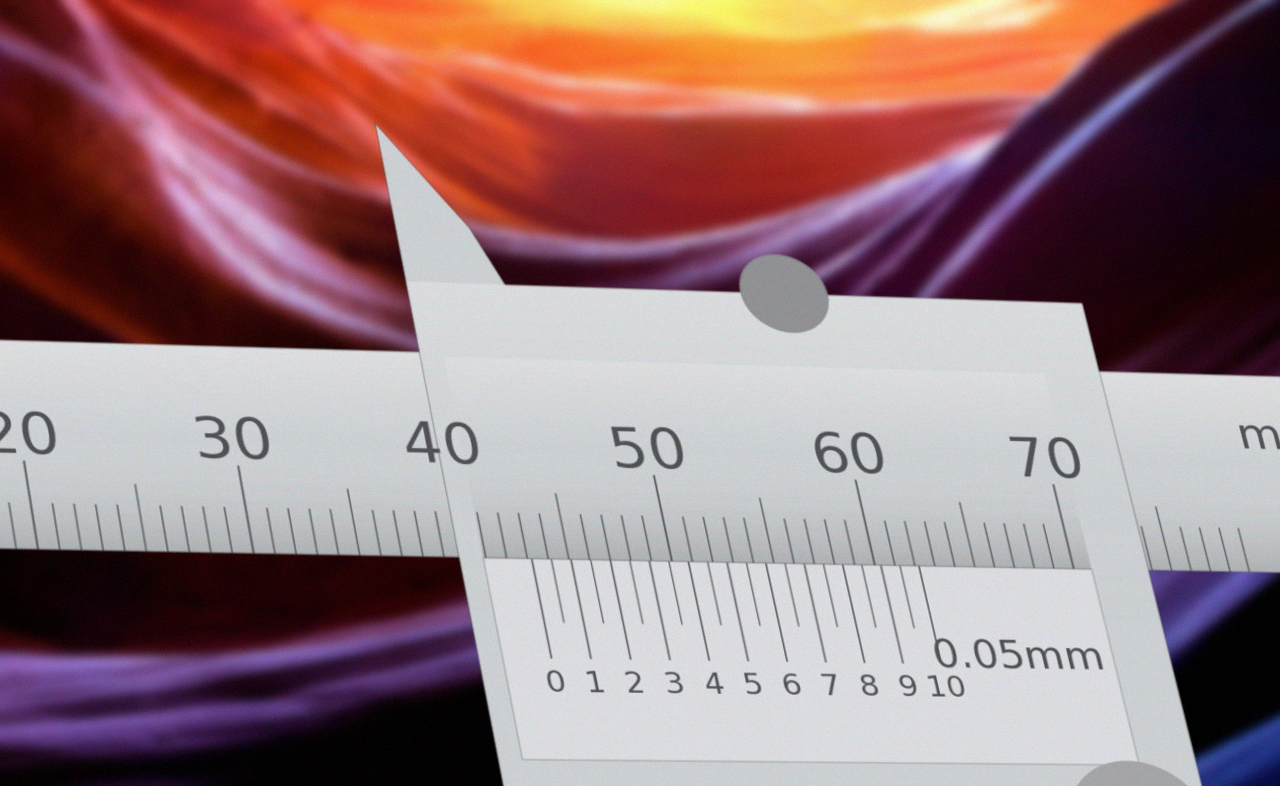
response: 43.2; mm
